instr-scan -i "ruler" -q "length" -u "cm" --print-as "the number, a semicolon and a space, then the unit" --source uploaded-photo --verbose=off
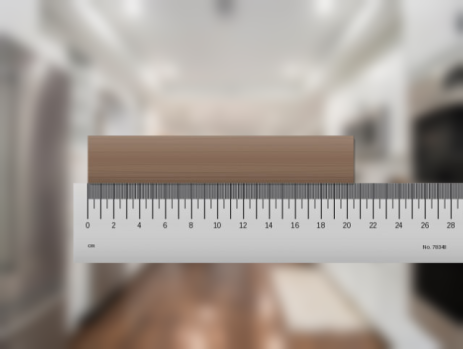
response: 20.5; cm
